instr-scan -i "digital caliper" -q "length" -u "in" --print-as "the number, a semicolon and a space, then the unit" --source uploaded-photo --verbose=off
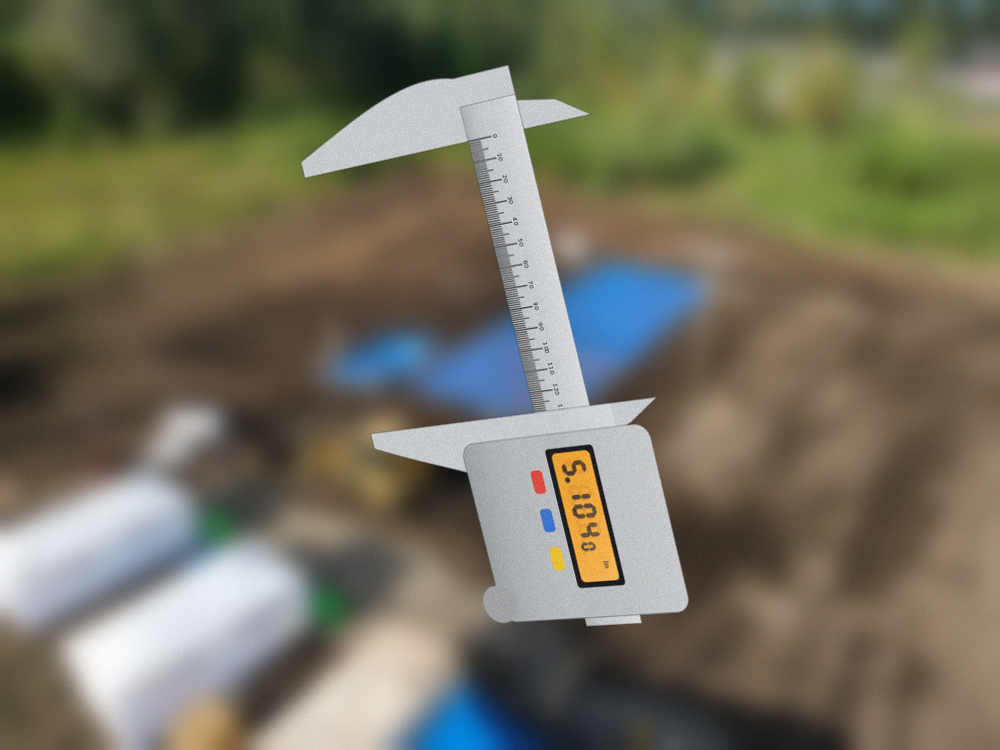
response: 5.1040; in
